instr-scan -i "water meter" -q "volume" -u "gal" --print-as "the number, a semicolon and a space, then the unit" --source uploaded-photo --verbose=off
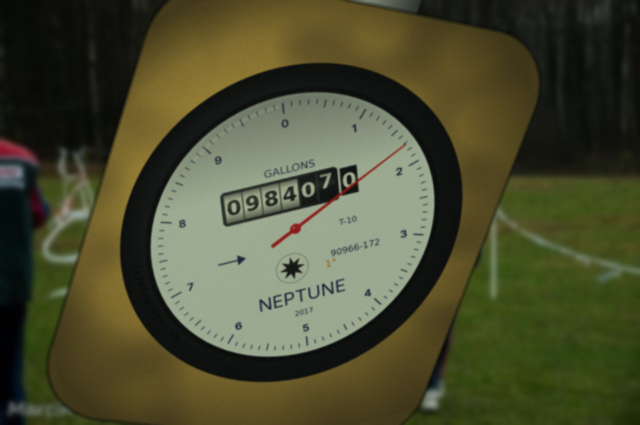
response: 984071.7; gal
